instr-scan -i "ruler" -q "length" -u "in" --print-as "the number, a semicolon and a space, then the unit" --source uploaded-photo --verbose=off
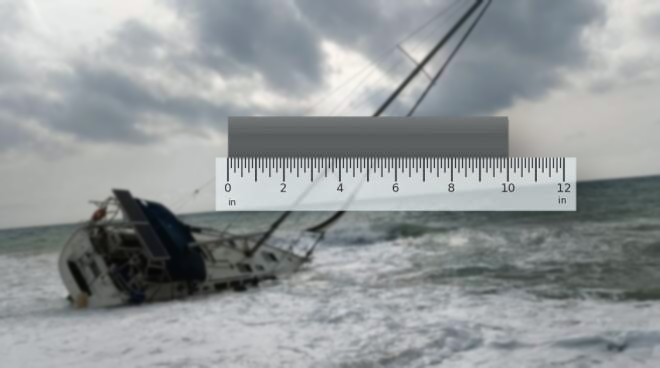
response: 10; in
